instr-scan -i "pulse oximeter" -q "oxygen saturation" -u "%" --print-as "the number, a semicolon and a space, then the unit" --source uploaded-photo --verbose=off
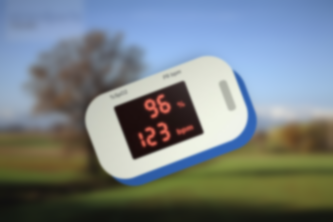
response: 96; %
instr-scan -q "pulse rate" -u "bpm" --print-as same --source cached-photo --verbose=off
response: 123; bpm
